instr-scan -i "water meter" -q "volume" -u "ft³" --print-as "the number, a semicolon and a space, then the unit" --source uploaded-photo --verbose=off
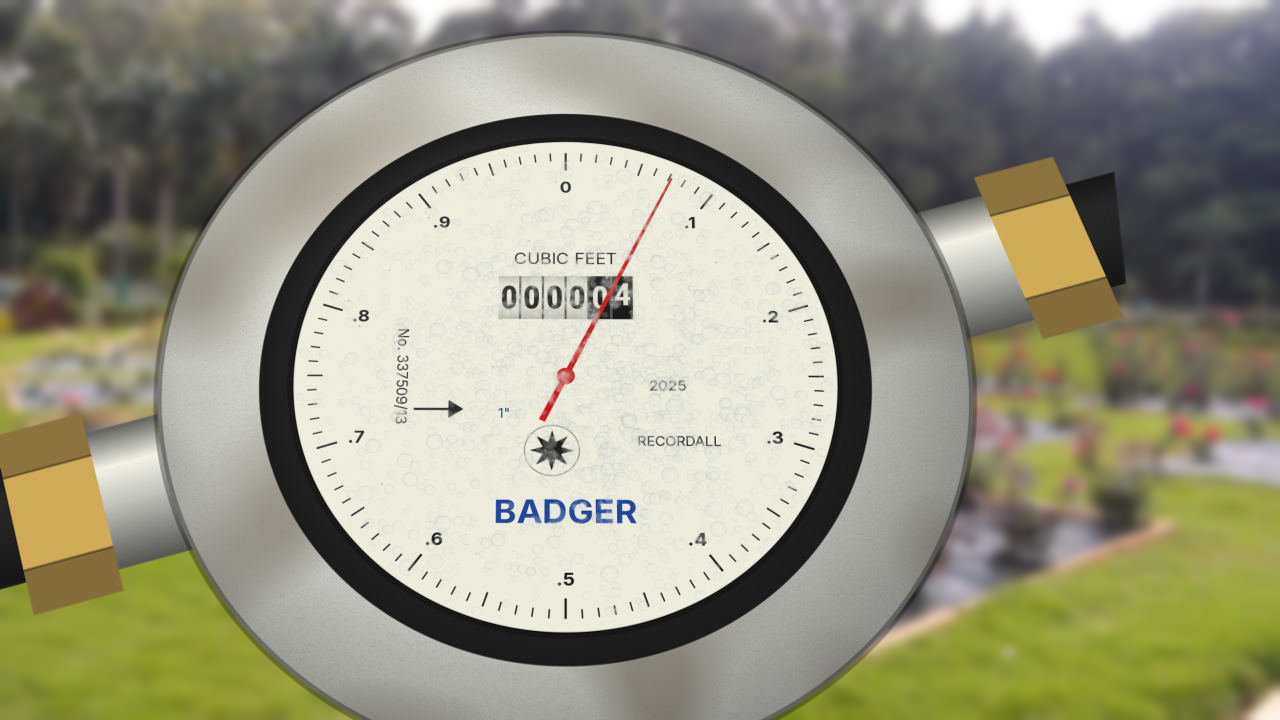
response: 4.07; ft³
